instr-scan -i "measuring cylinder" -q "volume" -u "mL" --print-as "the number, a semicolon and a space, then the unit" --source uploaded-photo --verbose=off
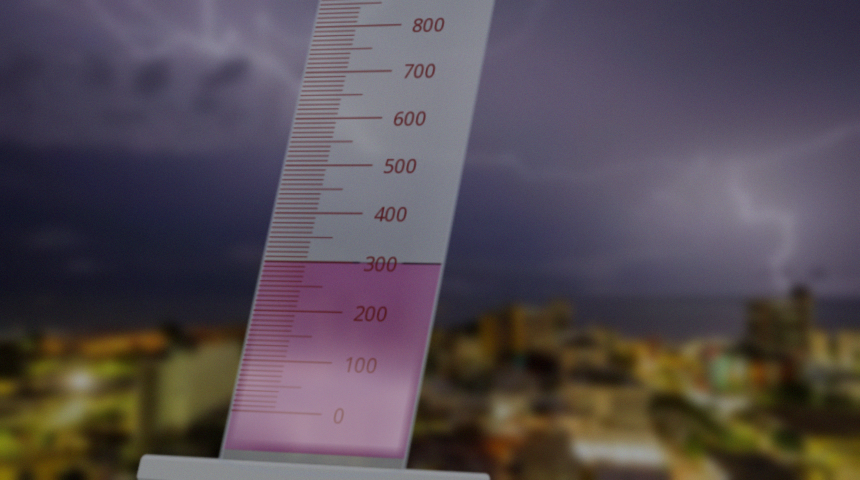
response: 300; mL
